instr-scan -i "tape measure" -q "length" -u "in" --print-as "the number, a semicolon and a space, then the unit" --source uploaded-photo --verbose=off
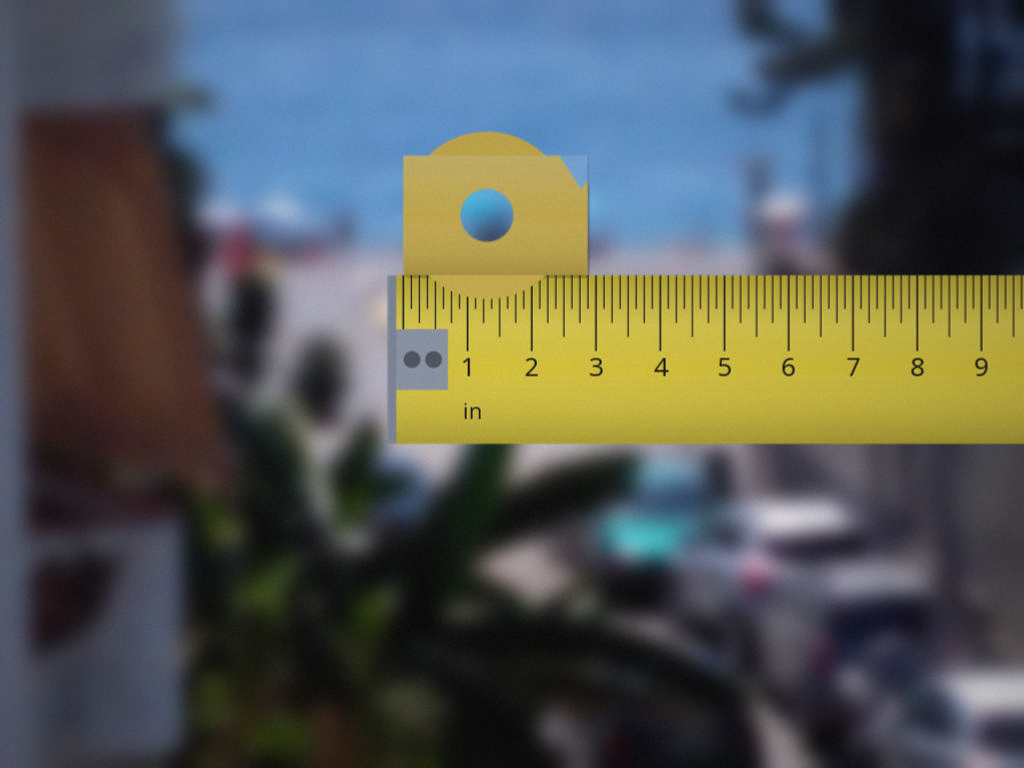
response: 2.875; in
